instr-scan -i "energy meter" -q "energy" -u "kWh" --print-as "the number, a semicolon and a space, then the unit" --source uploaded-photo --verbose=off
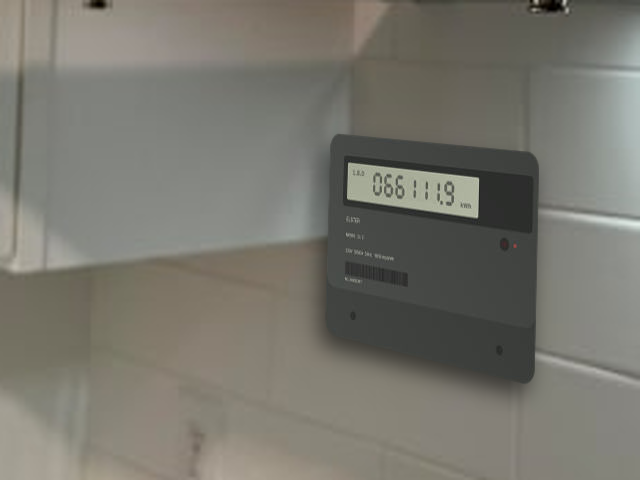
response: 66111.9; kWh
